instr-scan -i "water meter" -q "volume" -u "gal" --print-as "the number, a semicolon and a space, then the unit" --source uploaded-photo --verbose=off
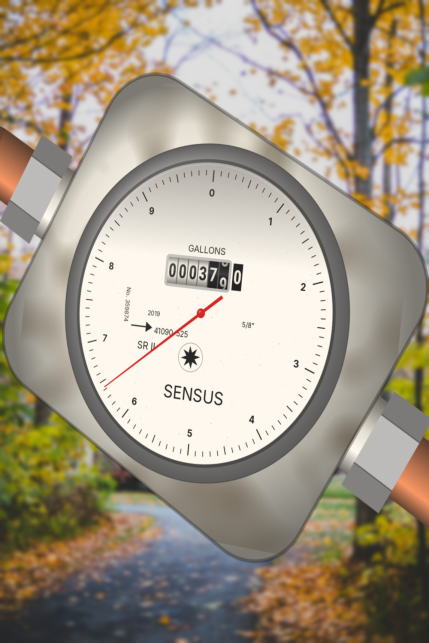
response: 3786.4; gal
